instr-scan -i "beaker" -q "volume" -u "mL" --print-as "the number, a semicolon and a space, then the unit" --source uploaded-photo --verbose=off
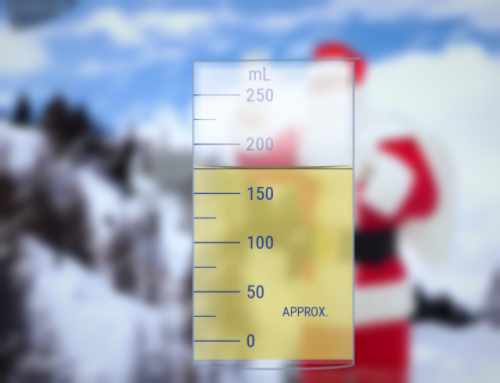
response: 175; mL
